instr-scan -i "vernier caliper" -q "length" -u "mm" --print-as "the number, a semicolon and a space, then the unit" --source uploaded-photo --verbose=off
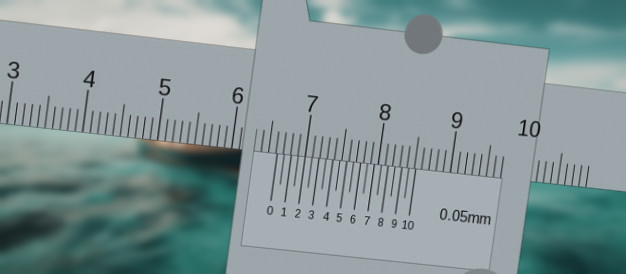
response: 66.2; mm
